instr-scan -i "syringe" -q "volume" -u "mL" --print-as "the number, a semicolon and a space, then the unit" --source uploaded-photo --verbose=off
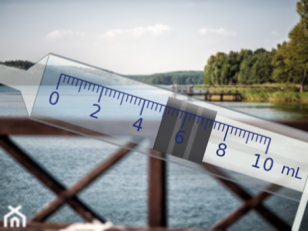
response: 5; mL
